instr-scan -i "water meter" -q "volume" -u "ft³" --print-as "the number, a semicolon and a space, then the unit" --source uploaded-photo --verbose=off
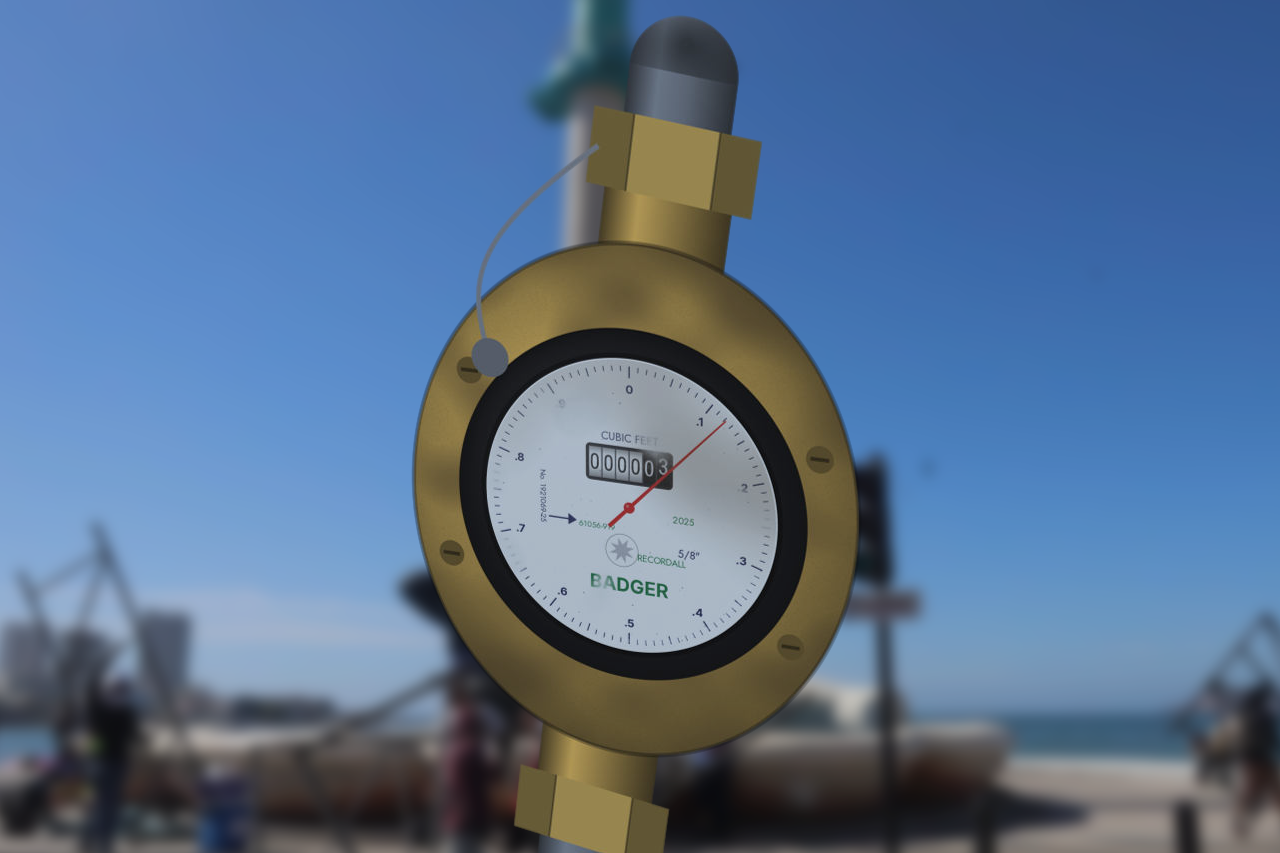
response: 3.12; ft³
